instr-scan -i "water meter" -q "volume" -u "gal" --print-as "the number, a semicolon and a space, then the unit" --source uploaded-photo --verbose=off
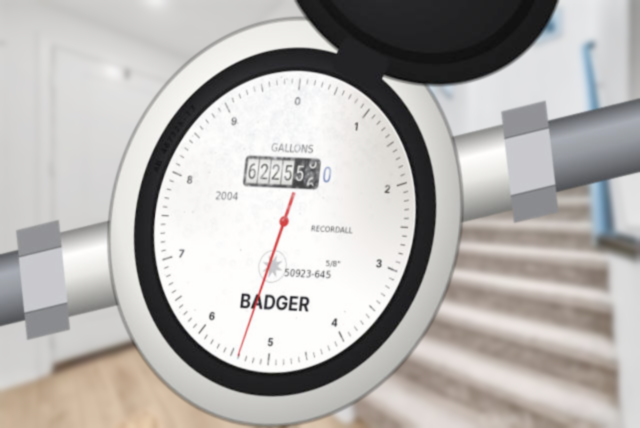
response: 6225555.4; gal
